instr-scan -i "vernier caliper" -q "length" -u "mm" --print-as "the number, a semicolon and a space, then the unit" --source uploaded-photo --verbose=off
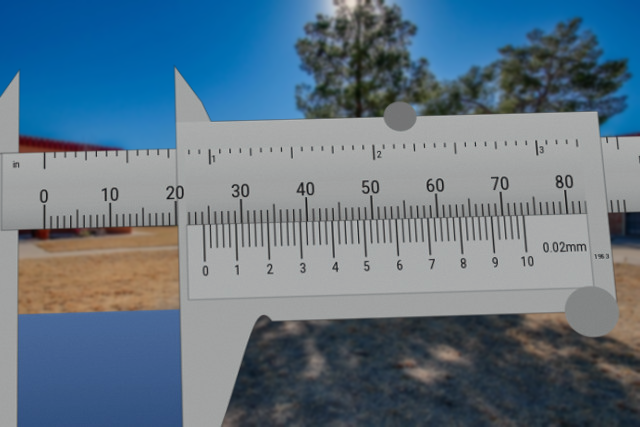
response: 24.2; mm
